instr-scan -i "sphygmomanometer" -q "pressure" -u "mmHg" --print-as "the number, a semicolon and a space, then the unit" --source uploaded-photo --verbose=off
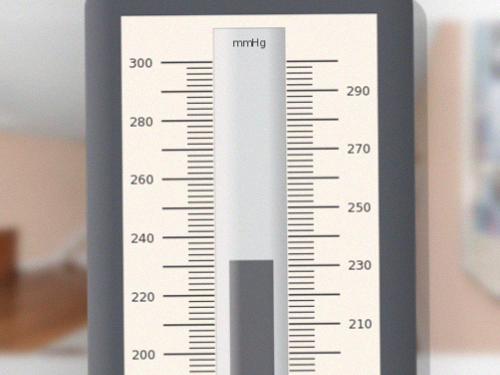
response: 232; mmHg
